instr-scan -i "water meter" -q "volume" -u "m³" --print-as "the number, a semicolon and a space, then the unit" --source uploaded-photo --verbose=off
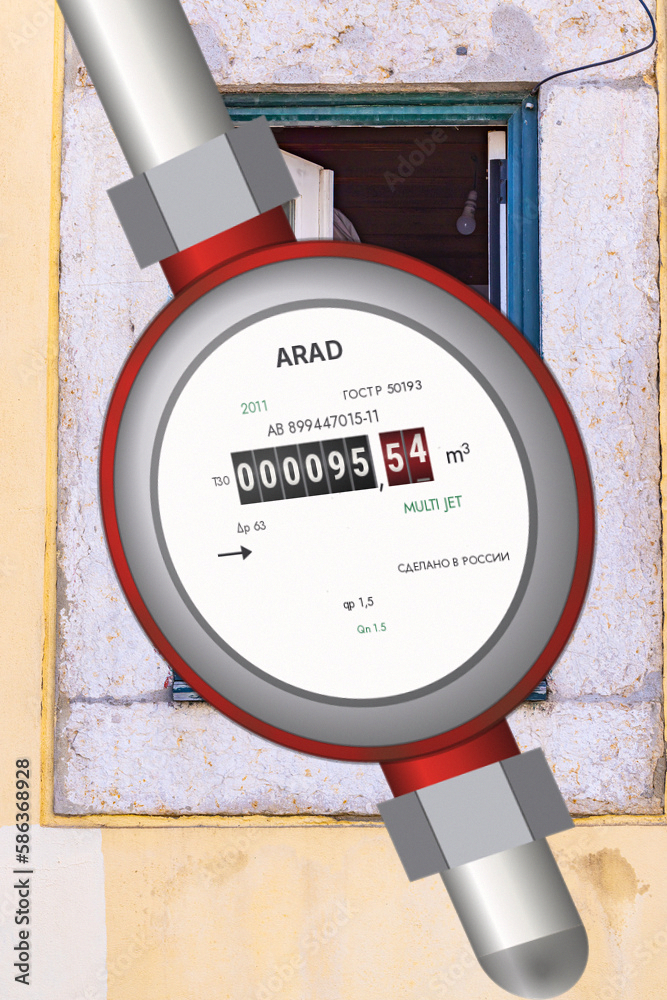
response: 95.54; m³
